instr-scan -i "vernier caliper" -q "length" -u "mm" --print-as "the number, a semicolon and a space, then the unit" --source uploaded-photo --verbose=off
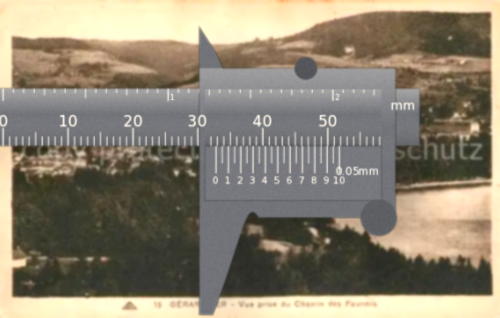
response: 32.8; mm
